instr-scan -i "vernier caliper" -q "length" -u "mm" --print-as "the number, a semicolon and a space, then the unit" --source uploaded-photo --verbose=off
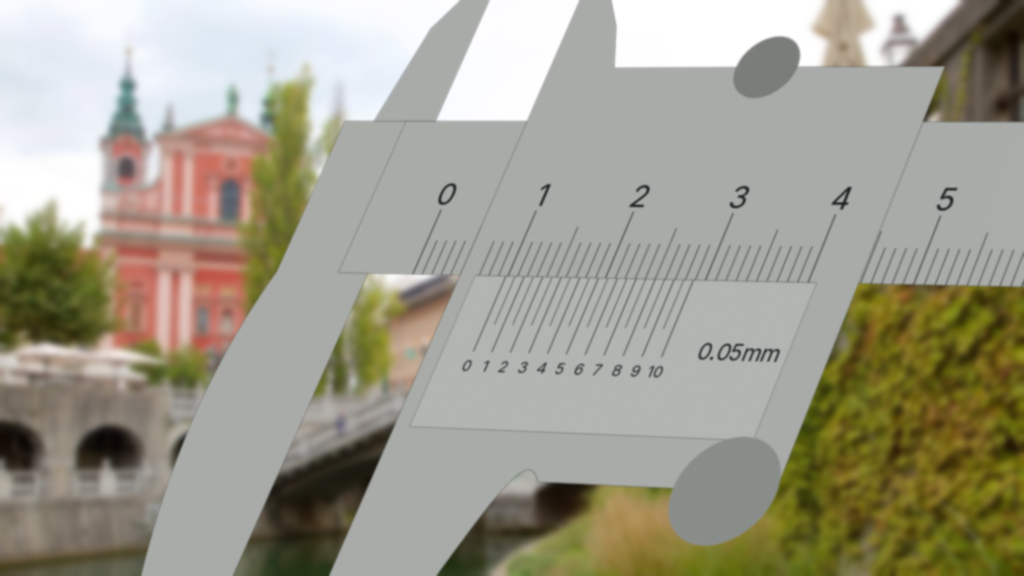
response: 9.8; mm
